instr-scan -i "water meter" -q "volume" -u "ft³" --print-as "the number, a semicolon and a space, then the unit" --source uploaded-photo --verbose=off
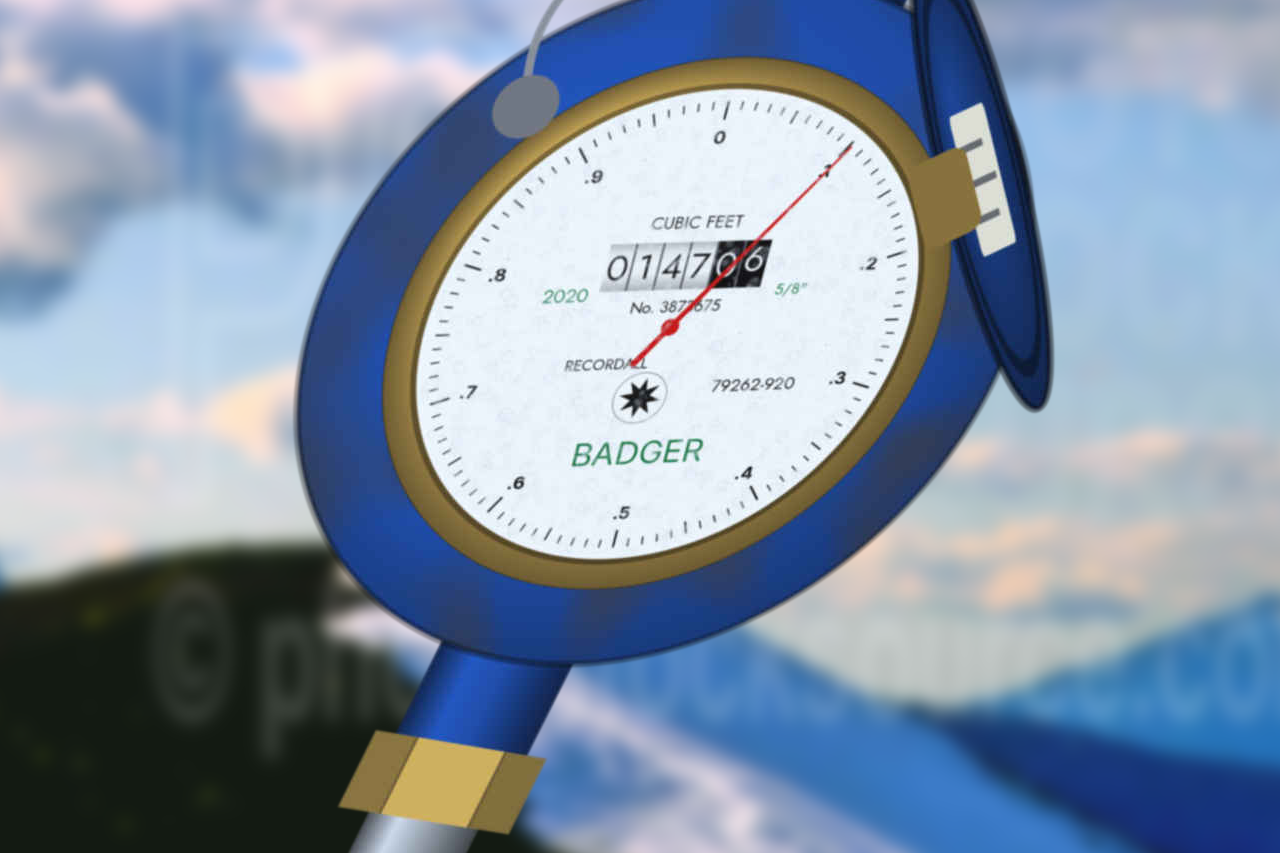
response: 14706.10; ft³
